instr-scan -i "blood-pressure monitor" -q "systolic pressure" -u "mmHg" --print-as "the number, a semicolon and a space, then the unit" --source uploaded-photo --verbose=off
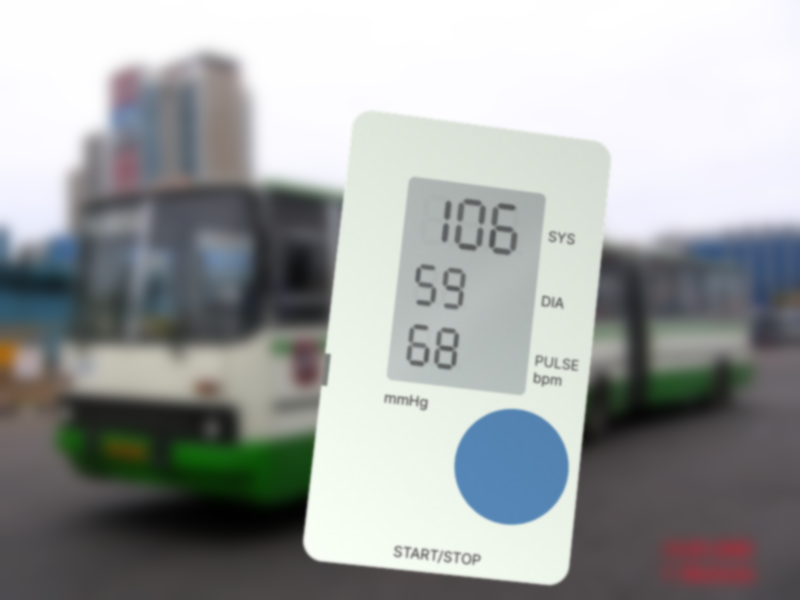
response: 106; mmHg
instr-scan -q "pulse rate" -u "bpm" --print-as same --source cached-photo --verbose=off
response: 68; bpm
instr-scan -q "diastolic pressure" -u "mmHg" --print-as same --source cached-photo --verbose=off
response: 59; mmHg
